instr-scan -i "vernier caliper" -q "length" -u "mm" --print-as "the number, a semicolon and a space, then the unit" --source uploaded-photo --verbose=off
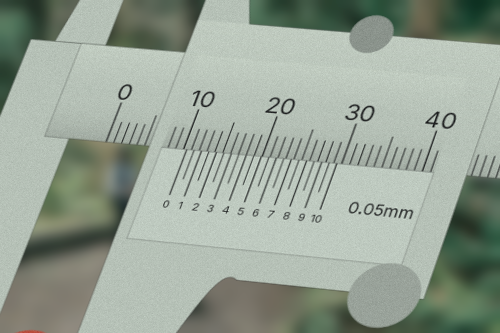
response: 10.4; mm
